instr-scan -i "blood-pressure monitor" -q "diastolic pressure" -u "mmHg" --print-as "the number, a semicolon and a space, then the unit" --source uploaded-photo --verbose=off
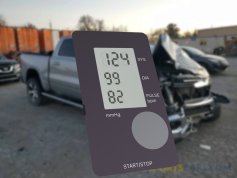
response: 99; mmHg
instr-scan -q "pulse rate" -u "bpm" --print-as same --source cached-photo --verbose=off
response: 82; bpm
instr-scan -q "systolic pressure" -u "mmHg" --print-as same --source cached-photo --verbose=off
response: 124; mmHg
